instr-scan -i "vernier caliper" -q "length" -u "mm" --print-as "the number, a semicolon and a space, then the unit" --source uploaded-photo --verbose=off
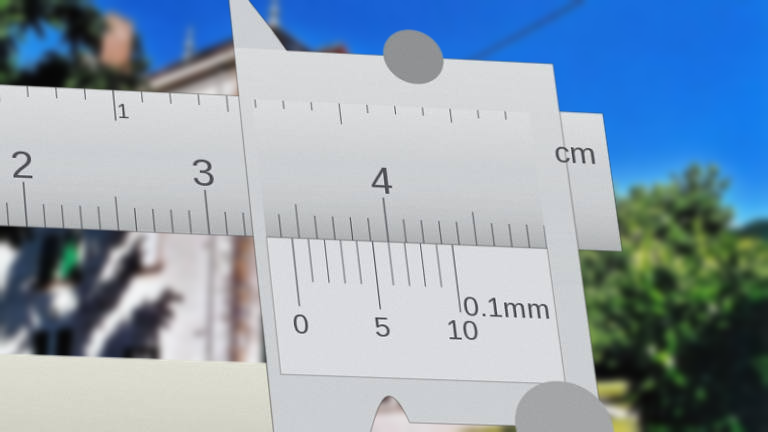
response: 34.6; mm
